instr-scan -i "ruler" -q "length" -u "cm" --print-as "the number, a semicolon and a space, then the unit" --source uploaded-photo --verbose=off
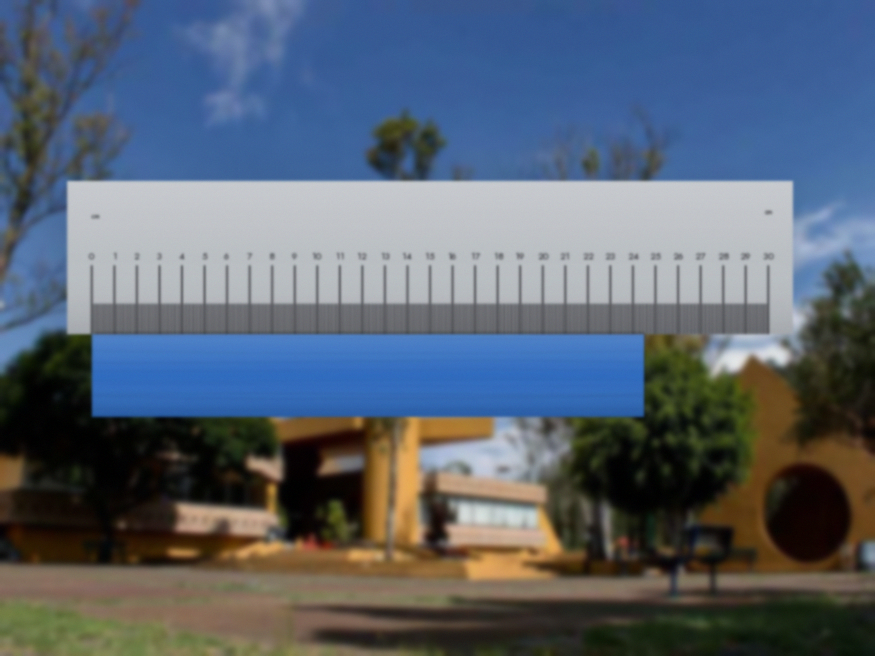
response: 24.5; cm
